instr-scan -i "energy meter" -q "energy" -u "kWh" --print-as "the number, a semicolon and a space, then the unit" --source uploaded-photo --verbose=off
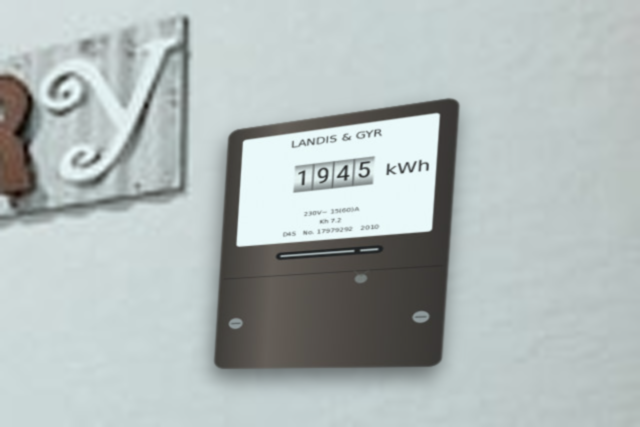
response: 1945; kWh
